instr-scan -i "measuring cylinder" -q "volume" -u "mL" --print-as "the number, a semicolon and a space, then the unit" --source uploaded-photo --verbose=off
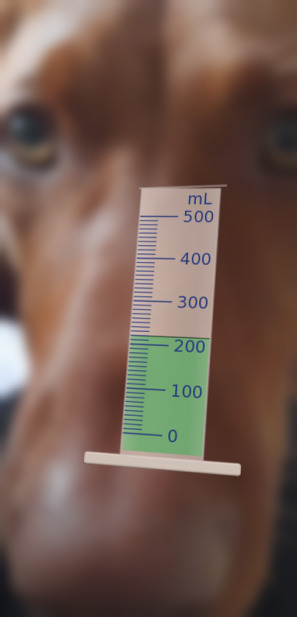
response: 220; mL
